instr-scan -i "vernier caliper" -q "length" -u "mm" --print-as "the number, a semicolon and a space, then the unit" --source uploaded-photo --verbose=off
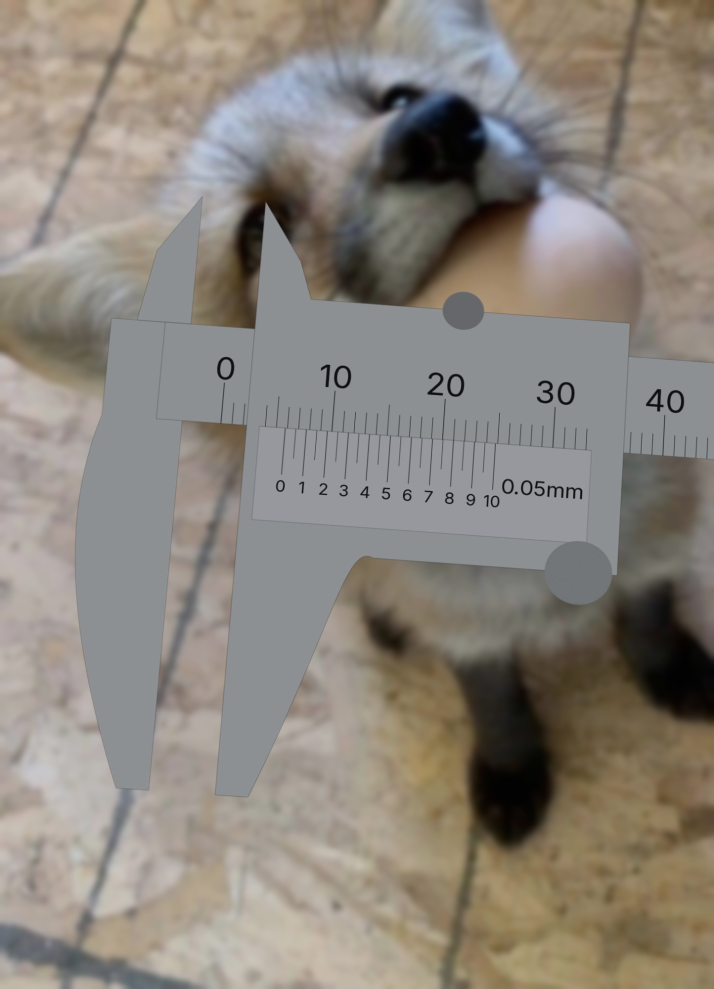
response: 5.8; mm
